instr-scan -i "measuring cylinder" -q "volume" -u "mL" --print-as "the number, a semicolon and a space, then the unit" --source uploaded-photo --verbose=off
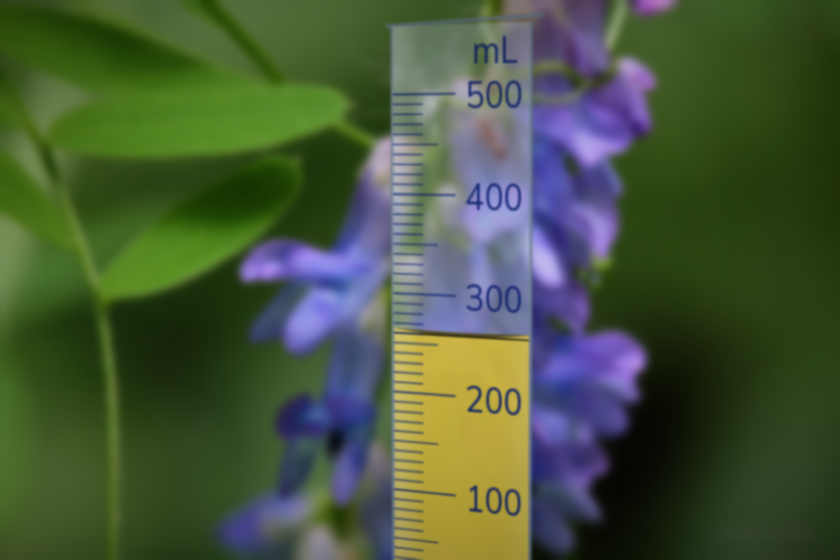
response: 260; mL
